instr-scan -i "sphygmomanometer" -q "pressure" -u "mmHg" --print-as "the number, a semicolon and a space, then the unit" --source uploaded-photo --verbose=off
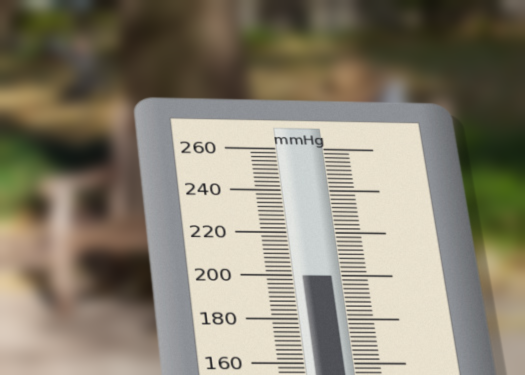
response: 200; mmHg
